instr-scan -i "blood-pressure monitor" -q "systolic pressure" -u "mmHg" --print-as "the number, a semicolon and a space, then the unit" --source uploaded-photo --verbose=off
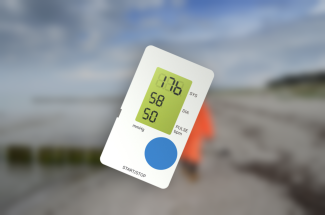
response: 176; mmHg
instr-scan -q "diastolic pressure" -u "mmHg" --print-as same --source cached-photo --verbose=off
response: 58; mmHg
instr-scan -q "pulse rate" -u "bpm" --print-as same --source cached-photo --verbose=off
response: 50; bpm
